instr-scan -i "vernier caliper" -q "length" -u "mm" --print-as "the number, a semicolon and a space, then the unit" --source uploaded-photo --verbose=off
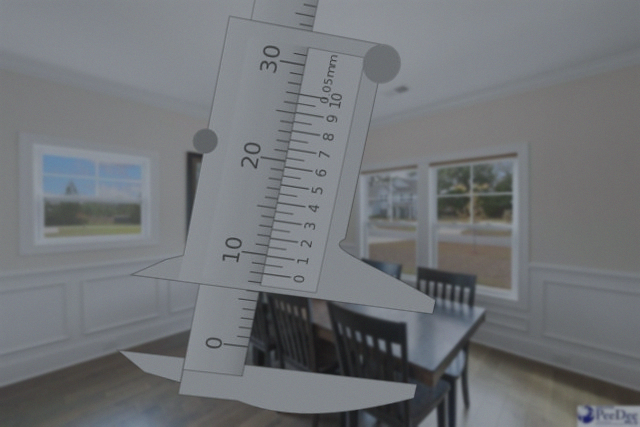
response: 8.0; mm
